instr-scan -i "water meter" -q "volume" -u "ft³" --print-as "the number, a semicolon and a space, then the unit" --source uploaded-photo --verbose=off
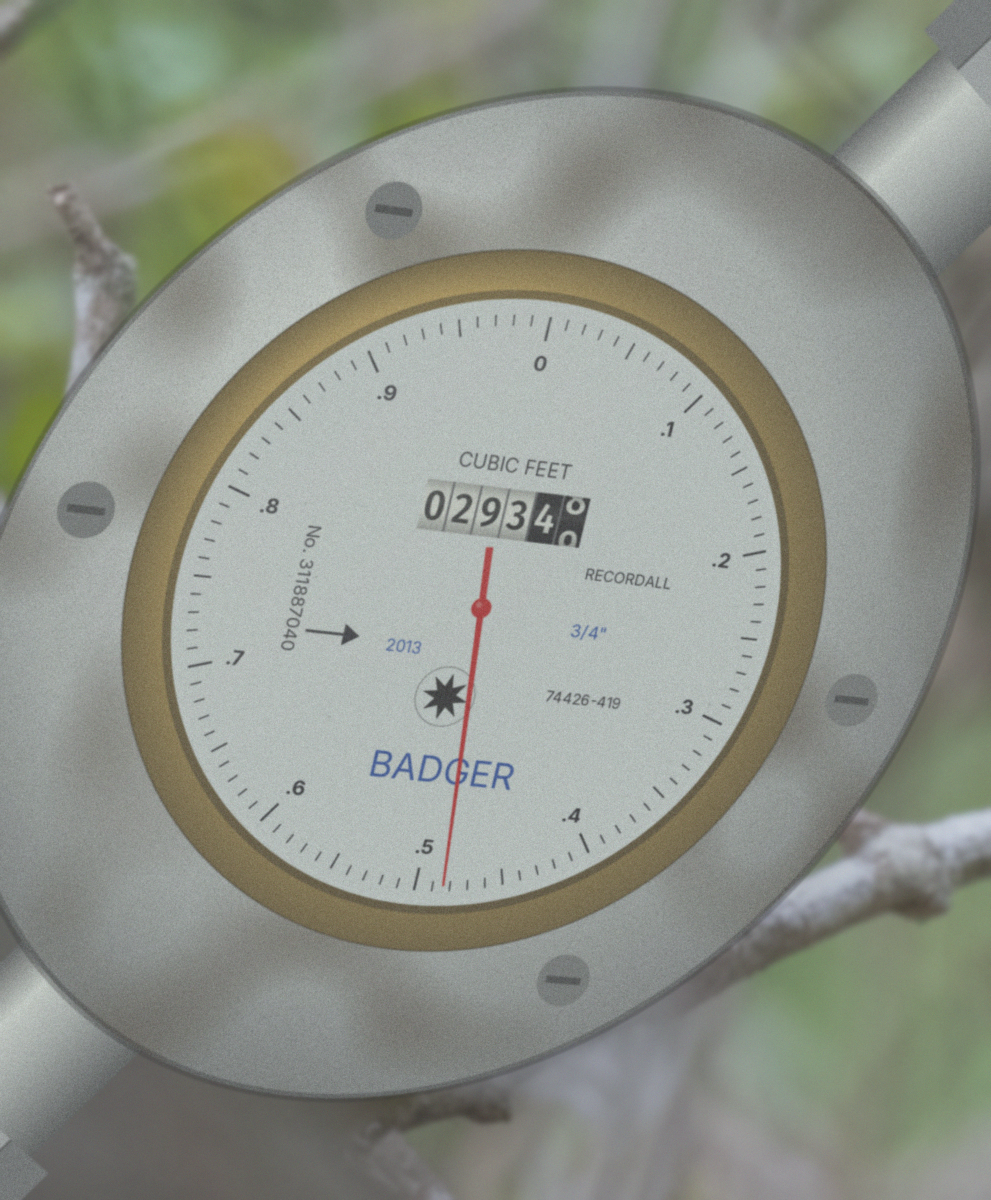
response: 29348.48; ft³
